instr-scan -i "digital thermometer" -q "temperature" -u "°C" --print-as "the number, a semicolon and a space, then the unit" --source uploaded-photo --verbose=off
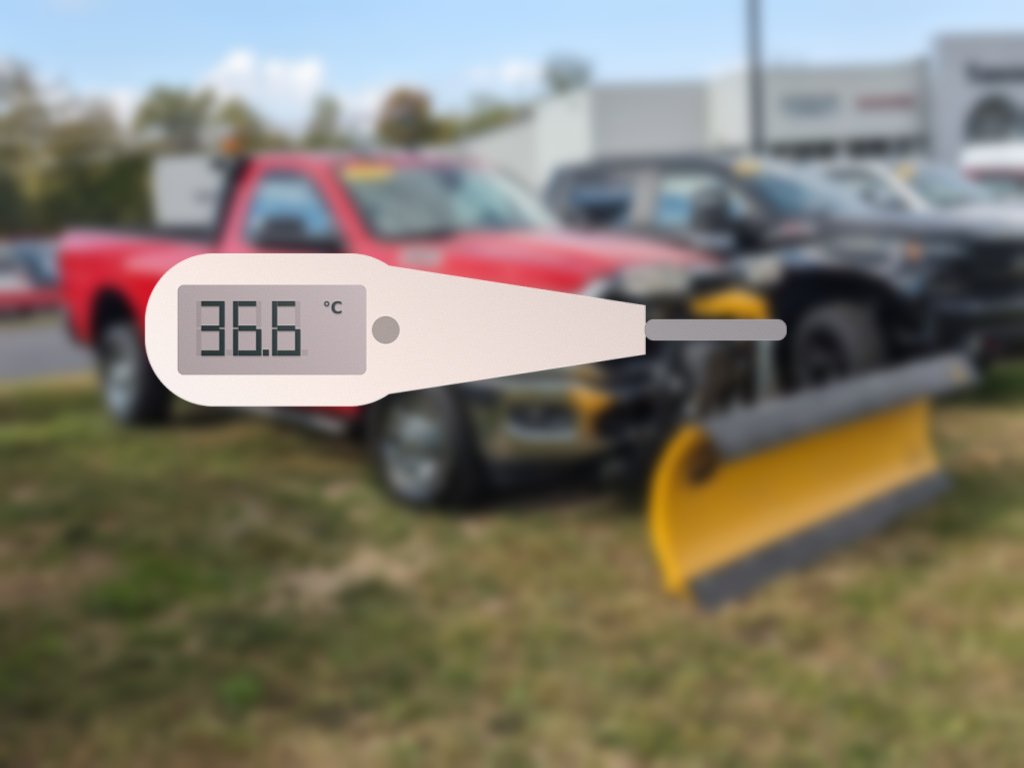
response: 36.6; °C
